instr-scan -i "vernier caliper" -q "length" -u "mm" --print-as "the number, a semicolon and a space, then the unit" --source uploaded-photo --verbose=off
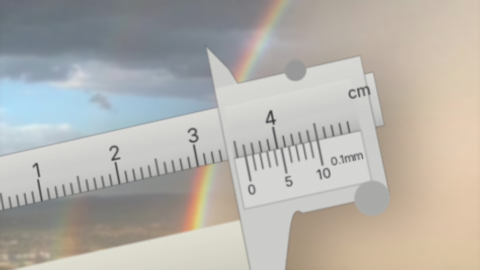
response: 36.0; mm
